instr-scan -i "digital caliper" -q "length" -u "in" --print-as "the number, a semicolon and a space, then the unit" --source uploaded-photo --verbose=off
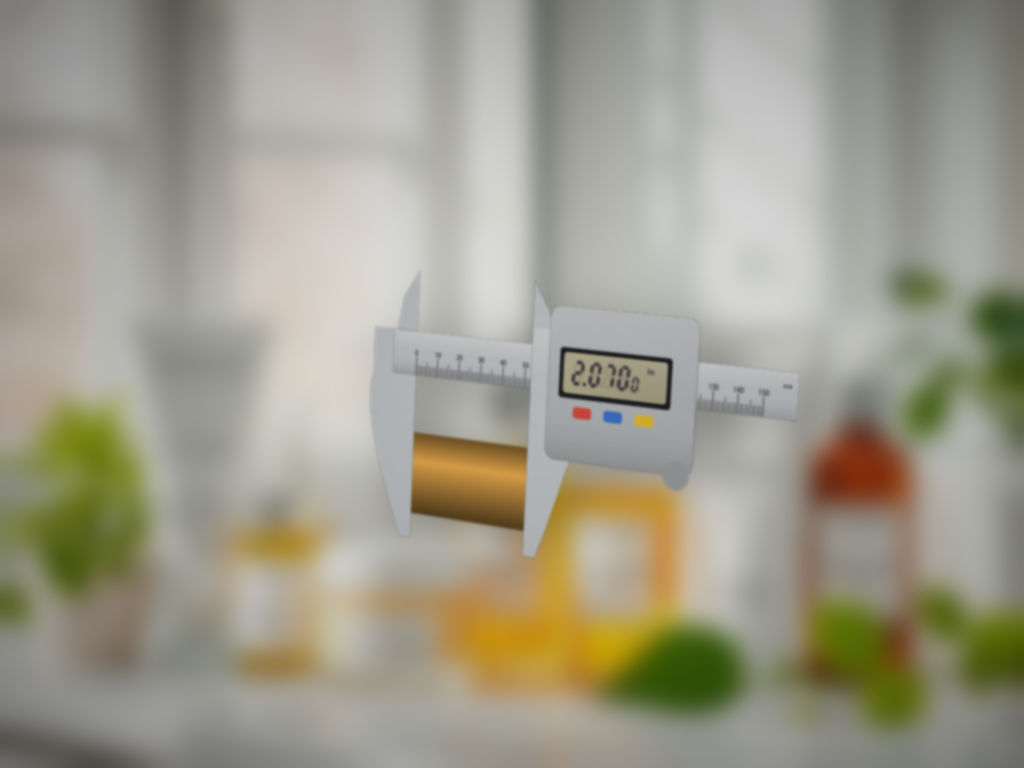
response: 2.0700; in
